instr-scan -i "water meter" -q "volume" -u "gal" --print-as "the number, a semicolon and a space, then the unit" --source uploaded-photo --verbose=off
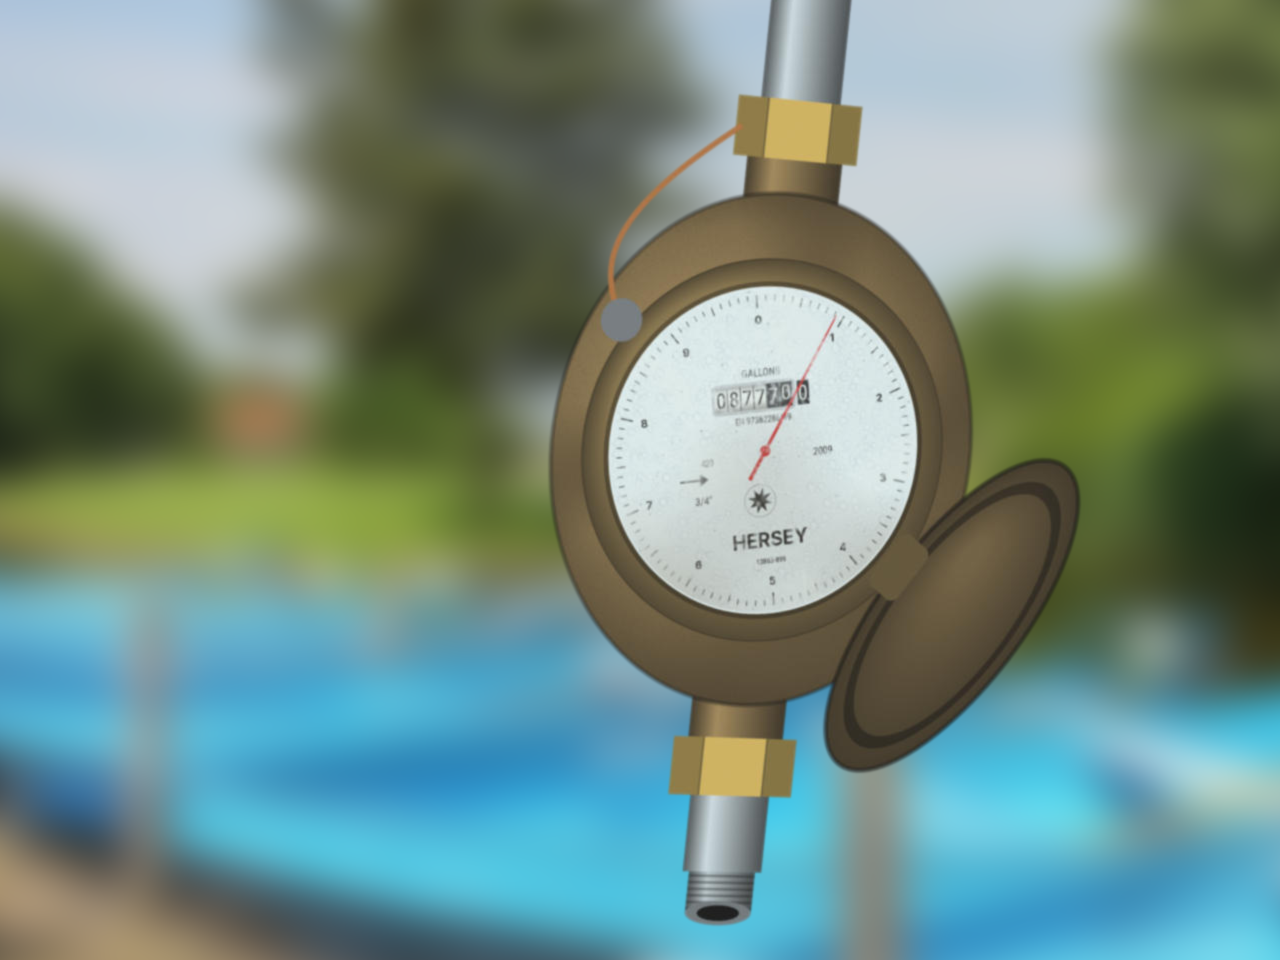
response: 877700.9; gal
